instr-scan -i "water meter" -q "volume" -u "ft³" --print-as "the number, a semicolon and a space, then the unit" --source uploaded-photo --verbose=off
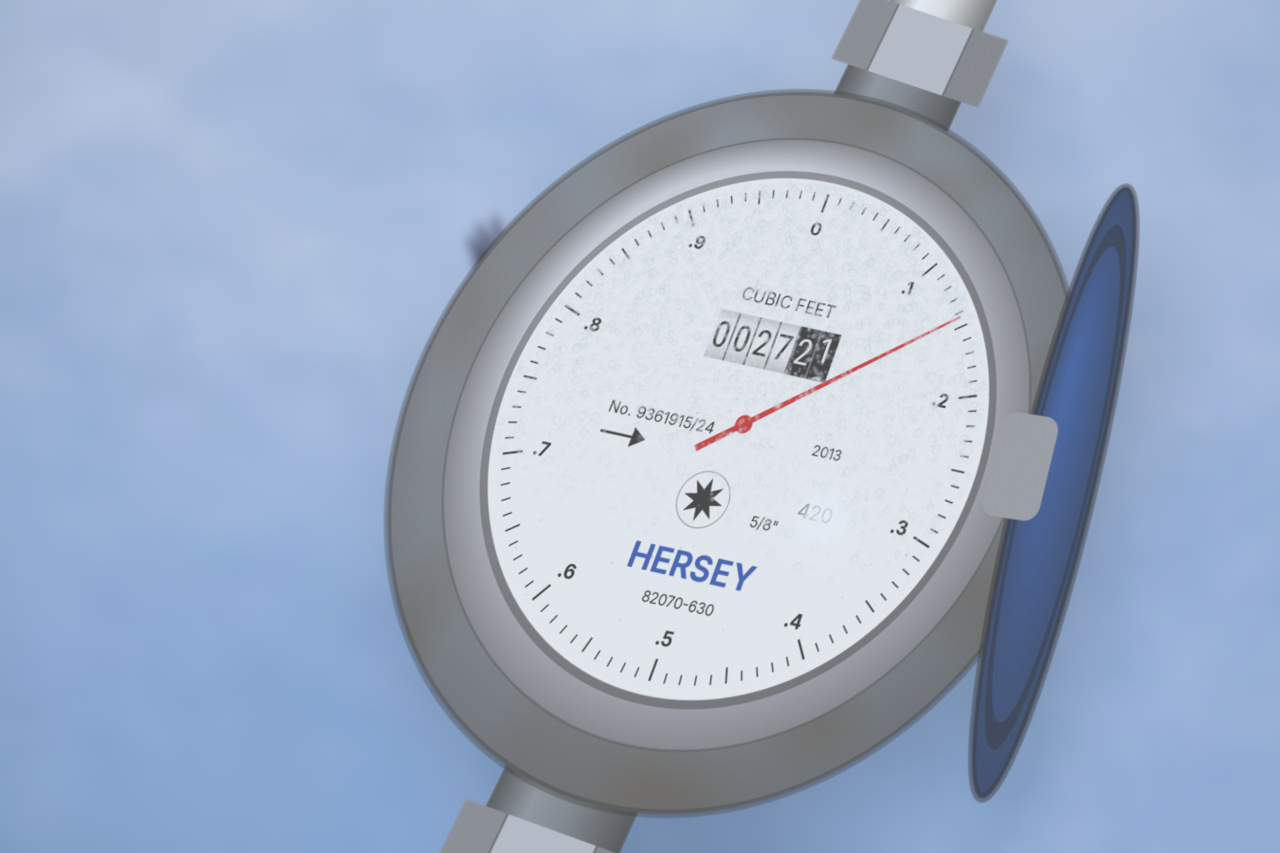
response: 2721.14; ft³
